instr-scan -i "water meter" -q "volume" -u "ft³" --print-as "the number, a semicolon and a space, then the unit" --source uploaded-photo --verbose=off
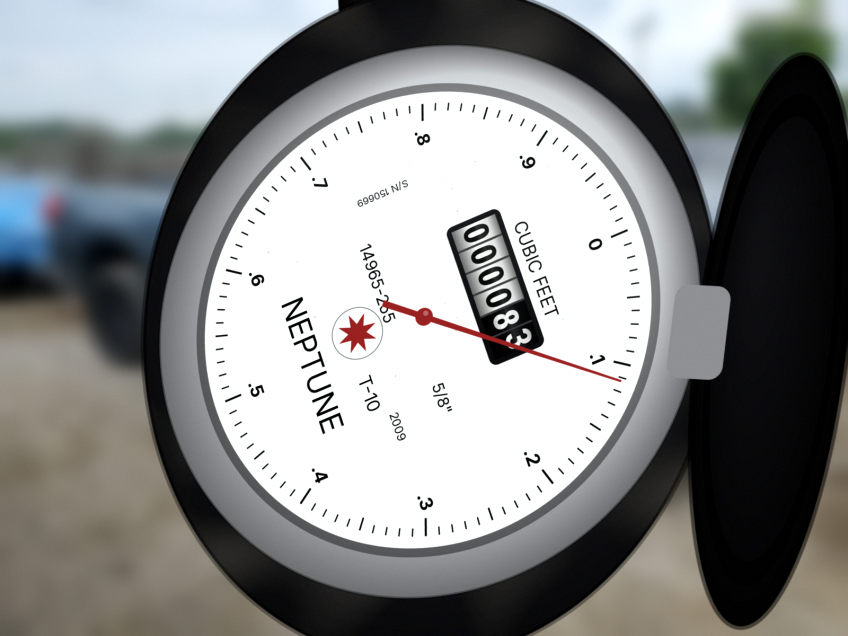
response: 83.11; ft³
